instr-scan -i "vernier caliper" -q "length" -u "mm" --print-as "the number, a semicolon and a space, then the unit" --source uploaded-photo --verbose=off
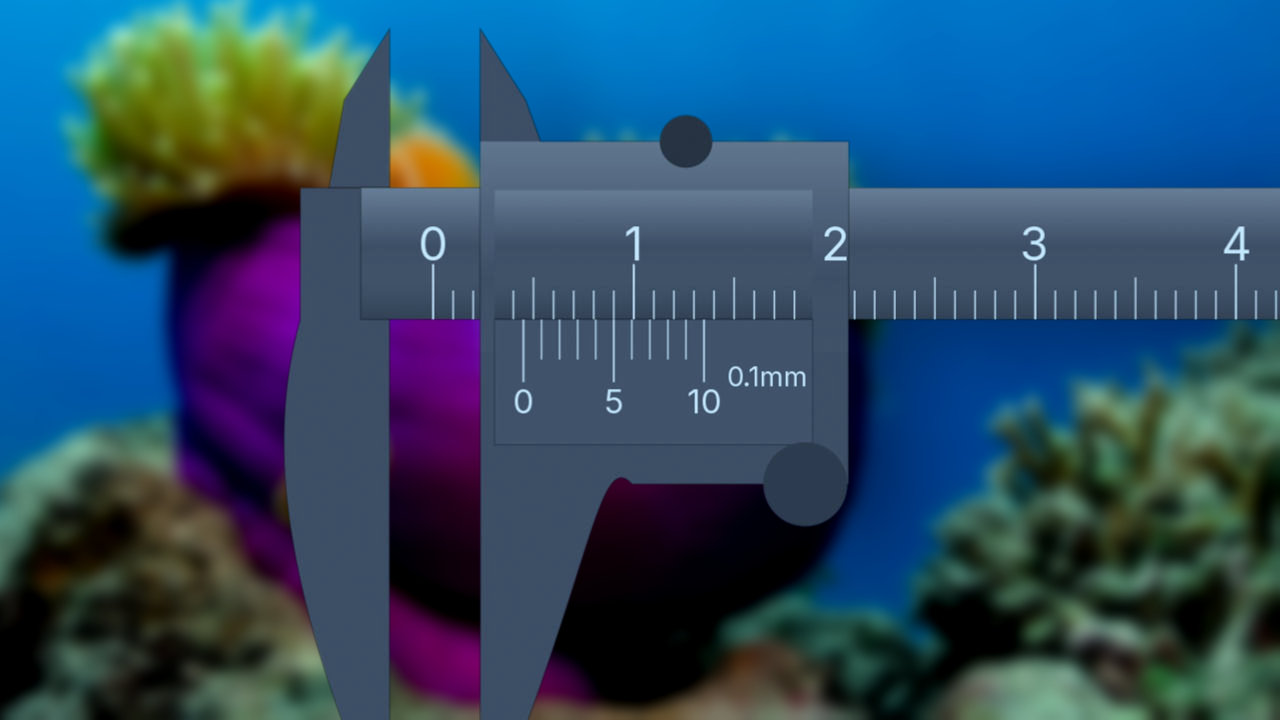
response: 4.5; mm
